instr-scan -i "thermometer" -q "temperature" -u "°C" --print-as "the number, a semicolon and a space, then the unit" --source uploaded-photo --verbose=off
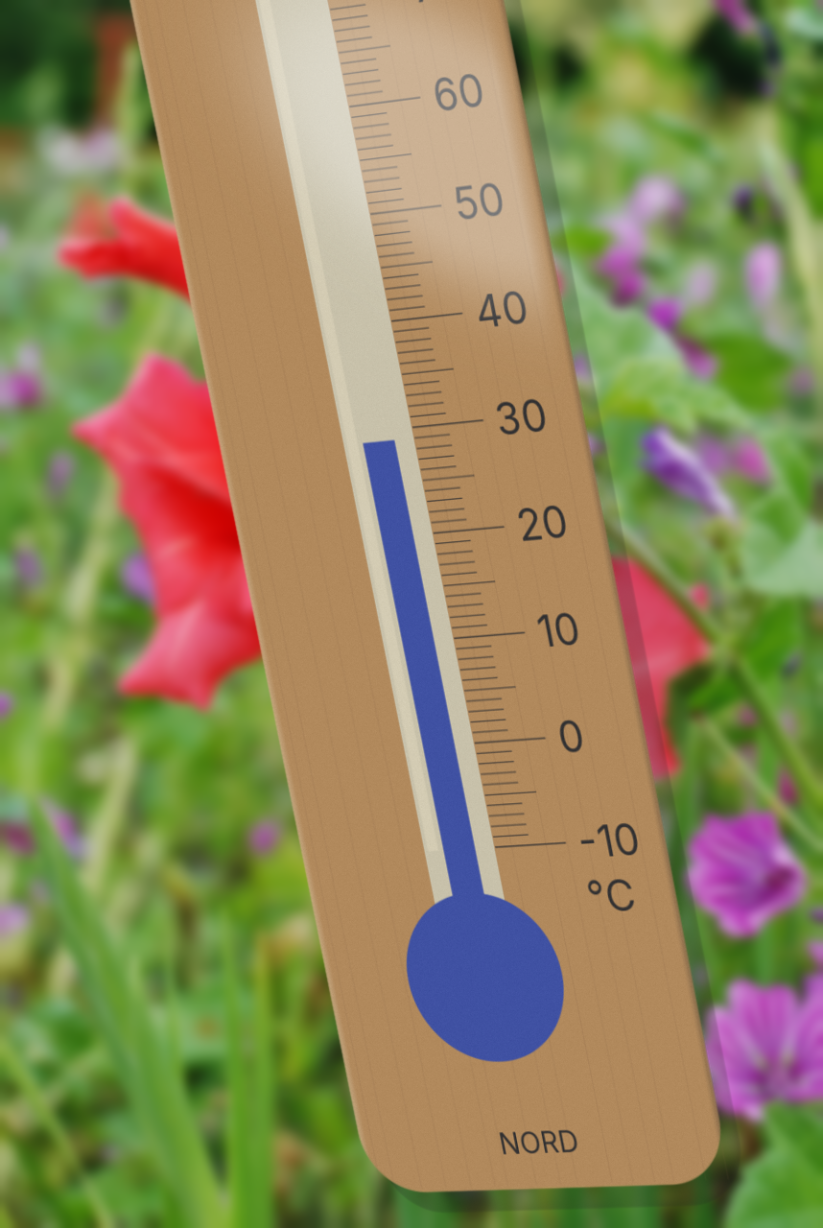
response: 29; °C
